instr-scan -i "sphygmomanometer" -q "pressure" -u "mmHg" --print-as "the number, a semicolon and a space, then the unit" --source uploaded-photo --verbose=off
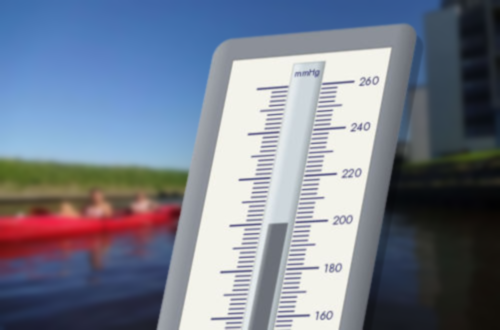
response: 200; mmHg
